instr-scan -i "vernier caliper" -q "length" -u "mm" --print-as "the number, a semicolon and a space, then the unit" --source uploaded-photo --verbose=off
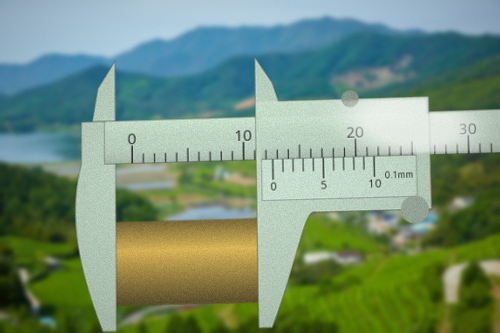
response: 12.6; mm
